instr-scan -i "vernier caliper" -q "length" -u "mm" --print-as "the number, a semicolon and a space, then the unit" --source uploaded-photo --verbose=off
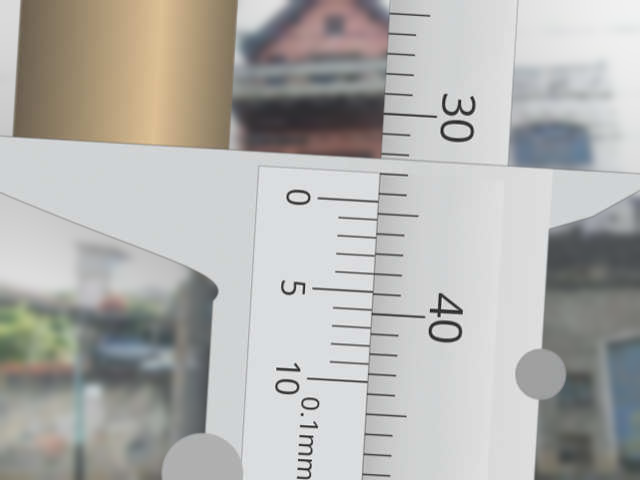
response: 34.4; mm
